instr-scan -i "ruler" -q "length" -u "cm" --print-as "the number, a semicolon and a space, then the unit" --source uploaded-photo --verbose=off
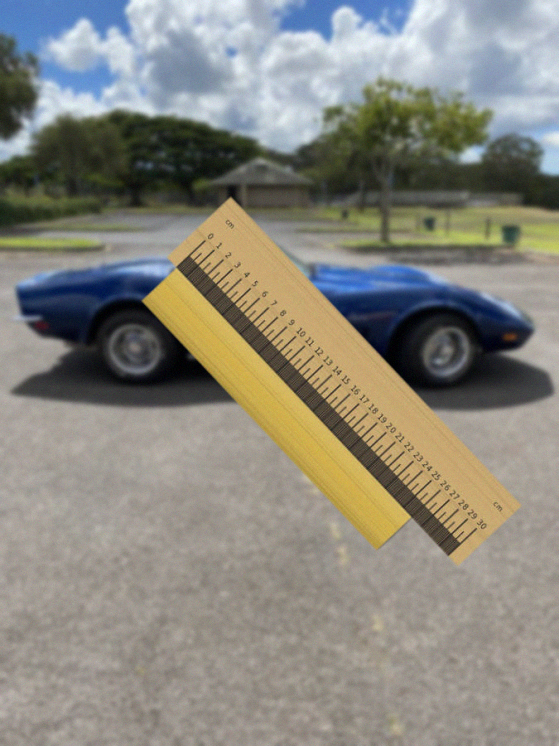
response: 26; cm
